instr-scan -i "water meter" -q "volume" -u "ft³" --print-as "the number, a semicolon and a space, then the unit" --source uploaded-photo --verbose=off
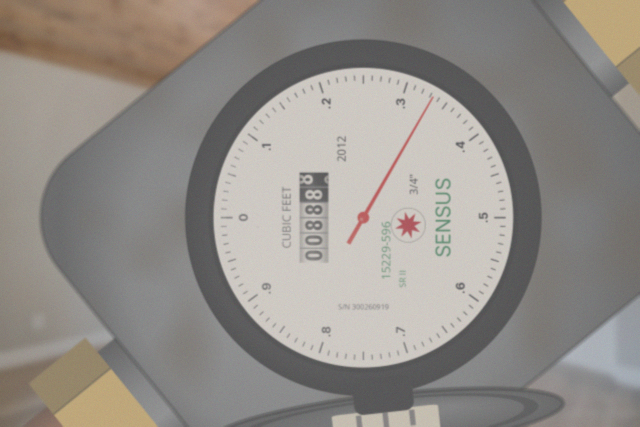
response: 8888.33; ft³
